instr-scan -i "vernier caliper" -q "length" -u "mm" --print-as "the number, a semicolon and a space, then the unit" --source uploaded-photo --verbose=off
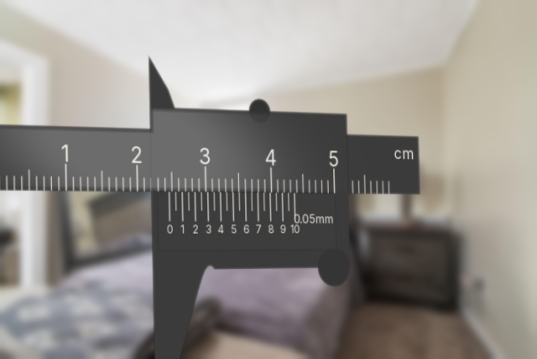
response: 24.6; mm
